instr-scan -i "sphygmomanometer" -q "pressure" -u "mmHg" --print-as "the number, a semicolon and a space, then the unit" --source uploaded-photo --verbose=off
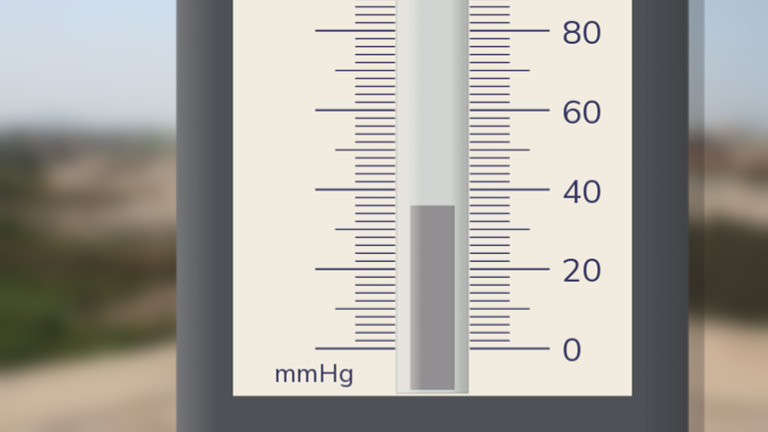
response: 36; mmHg
